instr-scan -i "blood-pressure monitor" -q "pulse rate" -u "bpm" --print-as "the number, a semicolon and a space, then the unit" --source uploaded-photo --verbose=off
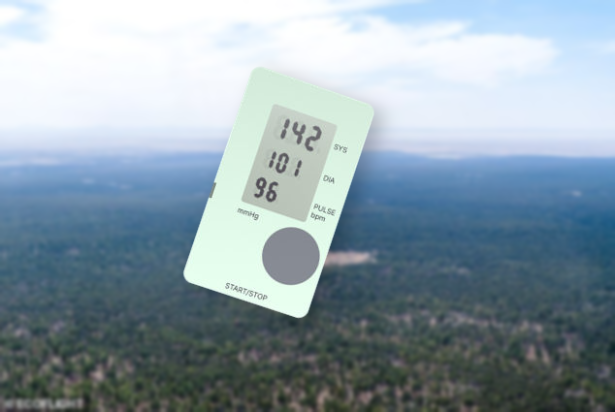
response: 96; bpm
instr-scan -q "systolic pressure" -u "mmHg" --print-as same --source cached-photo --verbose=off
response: 142; mmHg
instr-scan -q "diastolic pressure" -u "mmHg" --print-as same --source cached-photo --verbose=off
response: 101; mmHg
